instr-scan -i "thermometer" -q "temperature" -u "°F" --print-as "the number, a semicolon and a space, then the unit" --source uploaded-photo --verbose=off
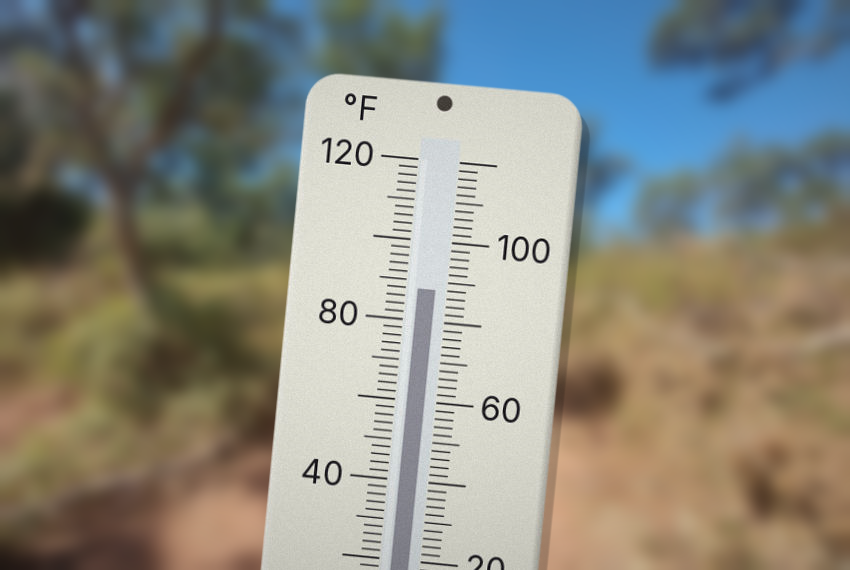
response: 88; °F
